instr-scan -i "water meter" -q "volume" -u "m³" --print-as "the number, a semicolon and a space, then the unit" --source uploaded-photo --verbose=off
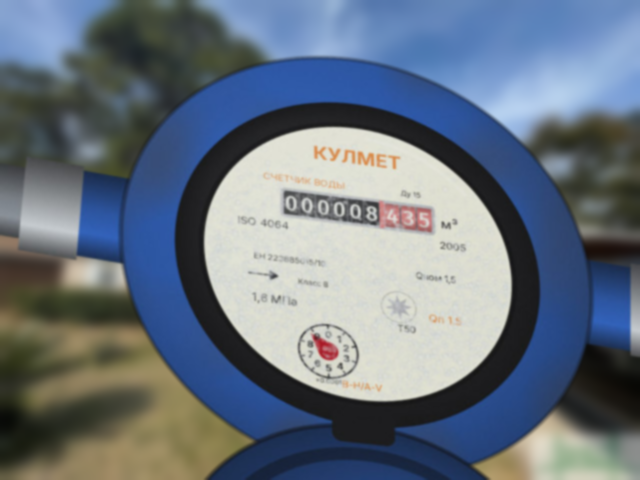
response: 8.4358; m³
